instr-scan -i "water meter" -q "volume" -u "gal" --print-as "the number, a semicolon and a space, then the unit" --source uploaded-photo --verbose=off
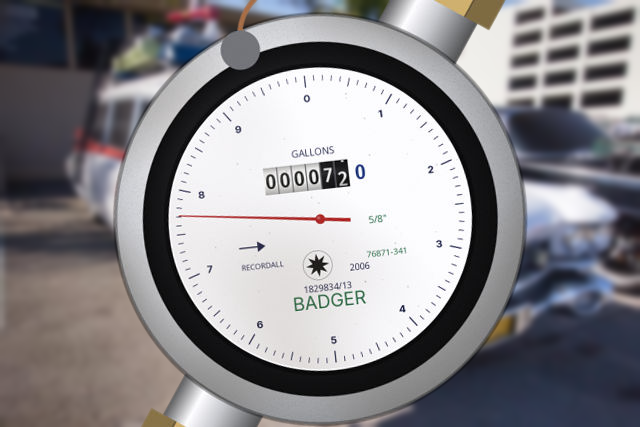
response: 717.7; gal
